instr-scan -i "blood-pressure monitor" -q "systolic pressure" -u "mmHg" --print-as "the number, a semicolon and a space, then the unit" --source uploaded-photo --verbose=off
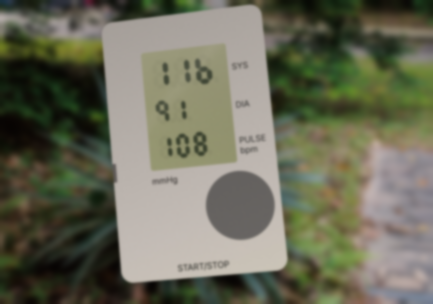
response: 116; mmHg
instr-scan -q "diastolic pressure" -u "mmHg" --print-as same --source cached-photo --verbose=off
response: 91; mmHg
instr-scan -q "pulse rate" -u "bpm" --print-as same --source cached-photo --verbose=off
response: 108; bpm
